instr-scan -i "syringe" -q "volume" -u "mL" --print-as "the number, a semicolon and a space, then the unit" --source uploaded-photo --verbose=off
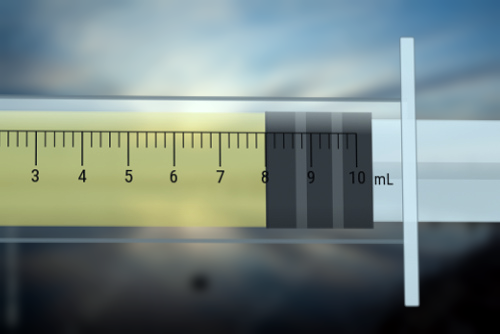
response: 8; mL
